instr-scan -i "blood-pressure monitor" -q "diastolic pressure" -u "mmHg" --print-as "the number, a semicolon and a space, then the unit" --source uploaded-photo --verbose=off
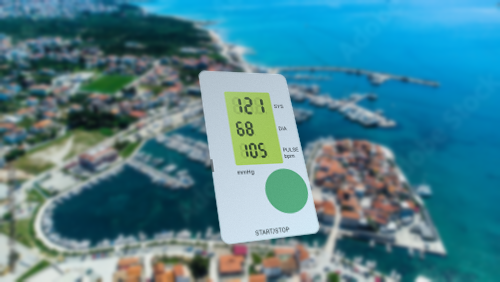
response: 68; mmHg
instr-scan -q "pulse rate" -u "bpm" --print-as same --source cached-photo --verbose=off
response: 105; bpm
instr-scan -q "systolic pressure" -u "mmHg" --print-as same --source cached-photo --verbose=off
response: 121; mmHg
